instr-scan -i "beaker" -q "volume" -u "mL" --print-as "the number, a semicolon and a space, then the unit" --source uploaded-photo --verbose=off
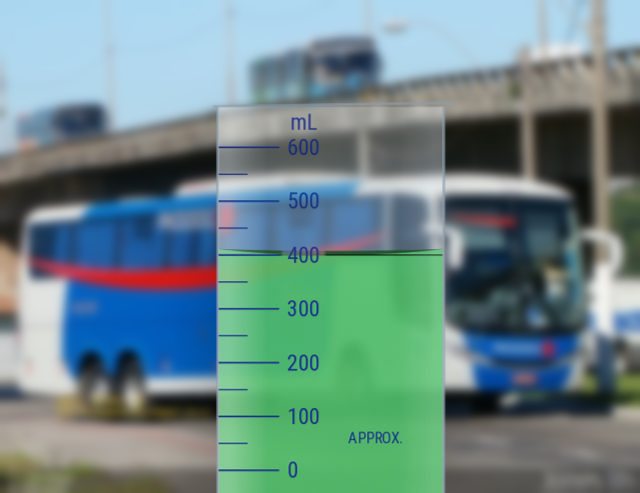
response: 400; mL
